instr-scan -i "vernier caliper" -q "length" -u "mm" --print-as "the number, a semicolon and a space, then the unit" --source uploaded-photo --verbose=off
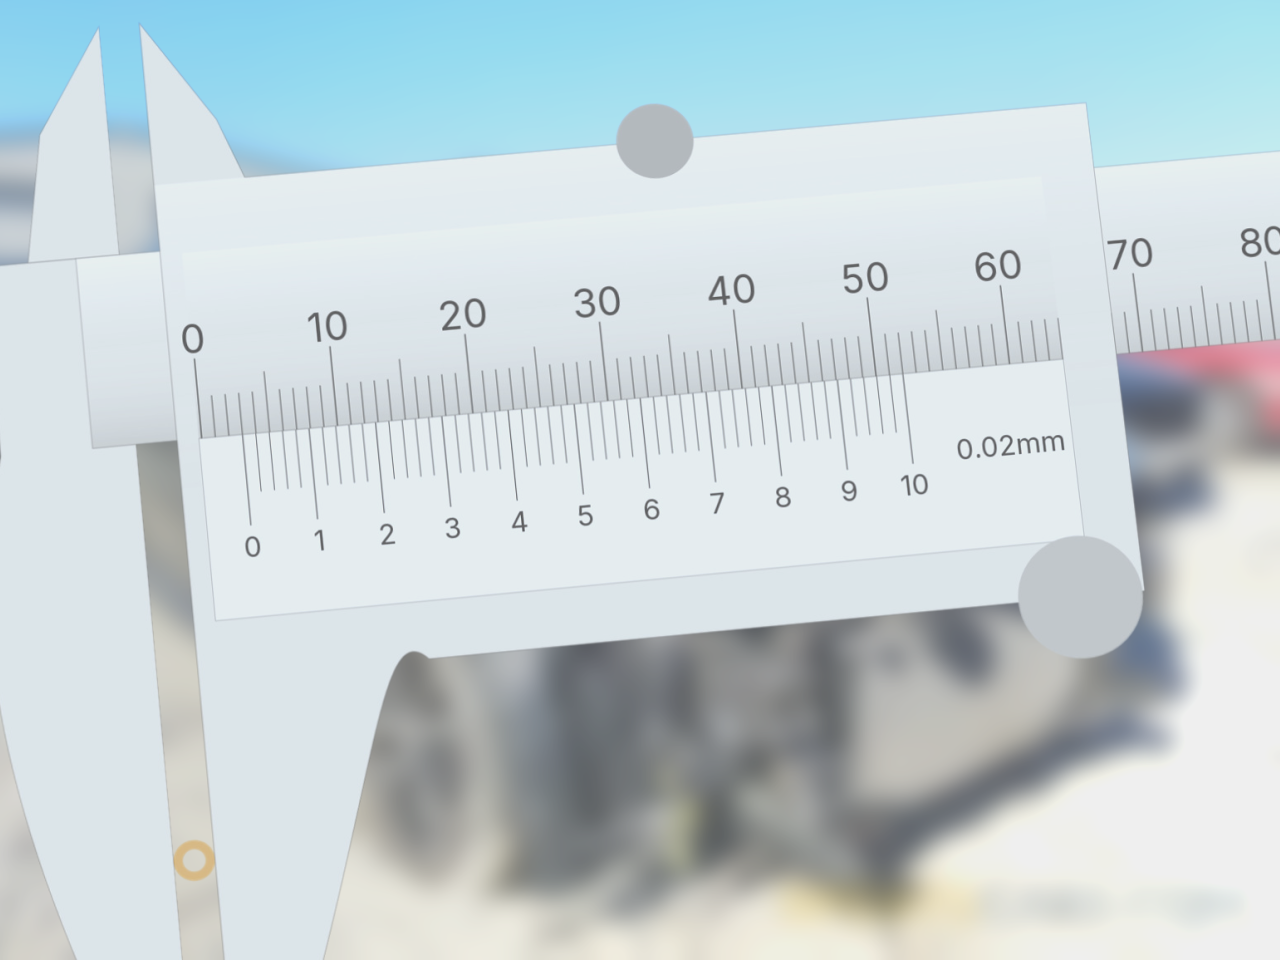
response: 3.0; mm
